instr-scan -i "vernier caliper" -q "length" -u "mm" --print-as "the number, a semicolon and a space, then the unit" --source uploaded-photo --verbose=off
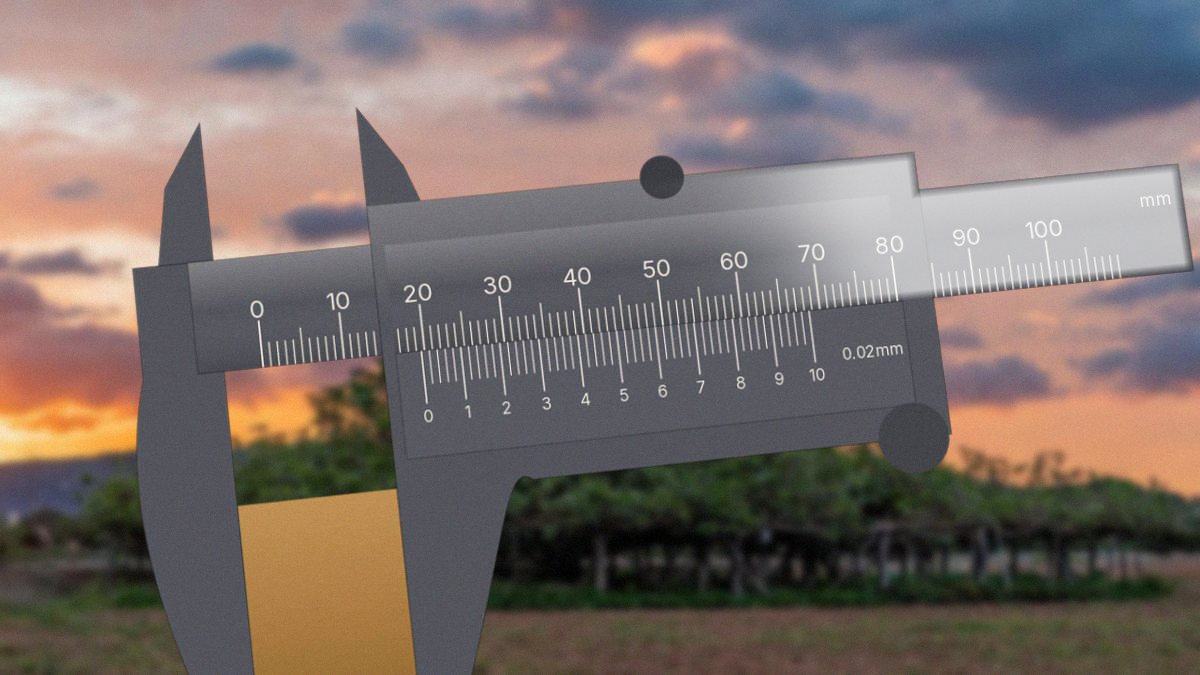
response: 19.6; mm
